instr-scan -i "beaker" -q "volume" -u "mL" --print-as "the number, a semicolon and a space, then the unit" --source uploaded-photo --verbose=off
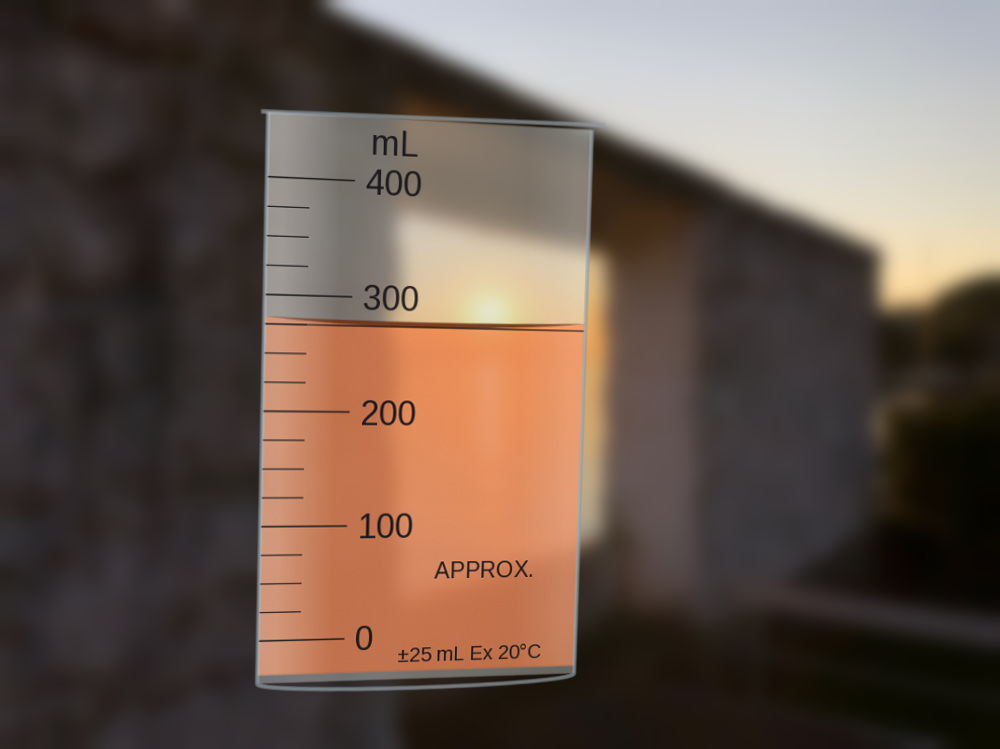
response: 275; mL
